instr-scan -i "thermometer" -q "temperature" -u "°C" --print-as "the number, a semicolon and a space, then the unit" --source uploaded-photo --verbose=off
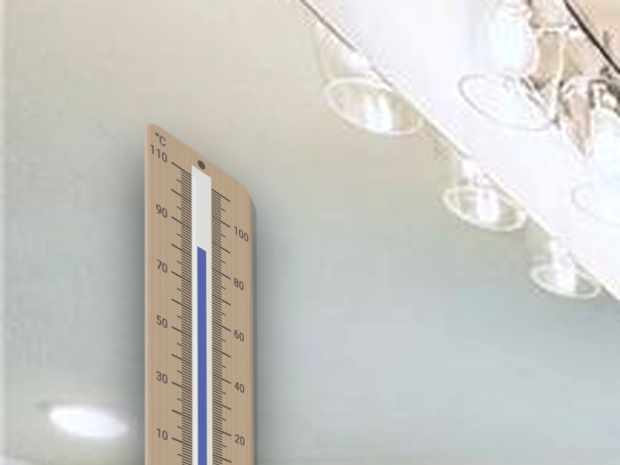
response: 85; °C
